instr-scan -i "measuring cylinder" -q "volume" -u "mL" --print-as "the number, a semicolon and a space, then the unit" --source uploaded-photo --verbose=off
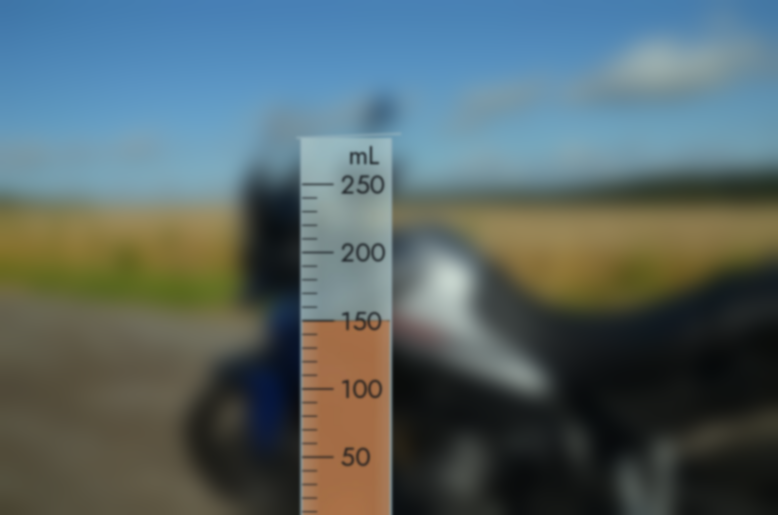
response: 150; mL
